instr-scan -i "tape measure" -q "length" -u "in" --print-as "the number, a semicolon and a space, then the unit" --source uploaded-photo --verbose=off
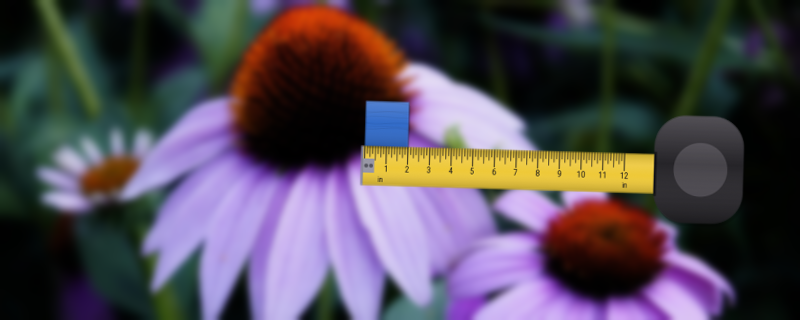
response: 2; in
